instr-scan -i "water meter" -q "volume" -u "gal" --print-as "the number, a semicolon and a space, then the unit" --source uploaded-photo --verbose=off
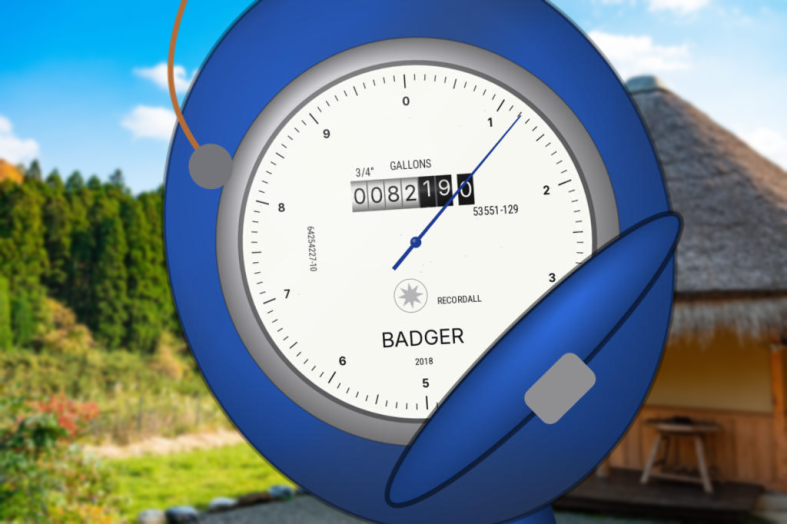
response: 82191.2; gal
